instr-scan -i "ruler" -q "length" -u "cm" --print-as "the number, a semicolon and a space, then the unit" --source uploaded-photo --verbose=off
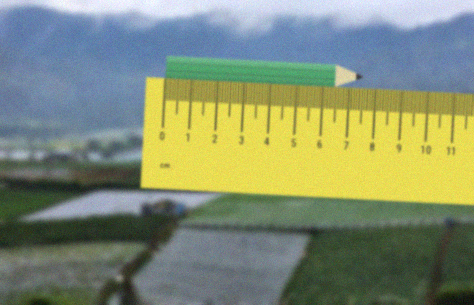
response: 7.5; cm
